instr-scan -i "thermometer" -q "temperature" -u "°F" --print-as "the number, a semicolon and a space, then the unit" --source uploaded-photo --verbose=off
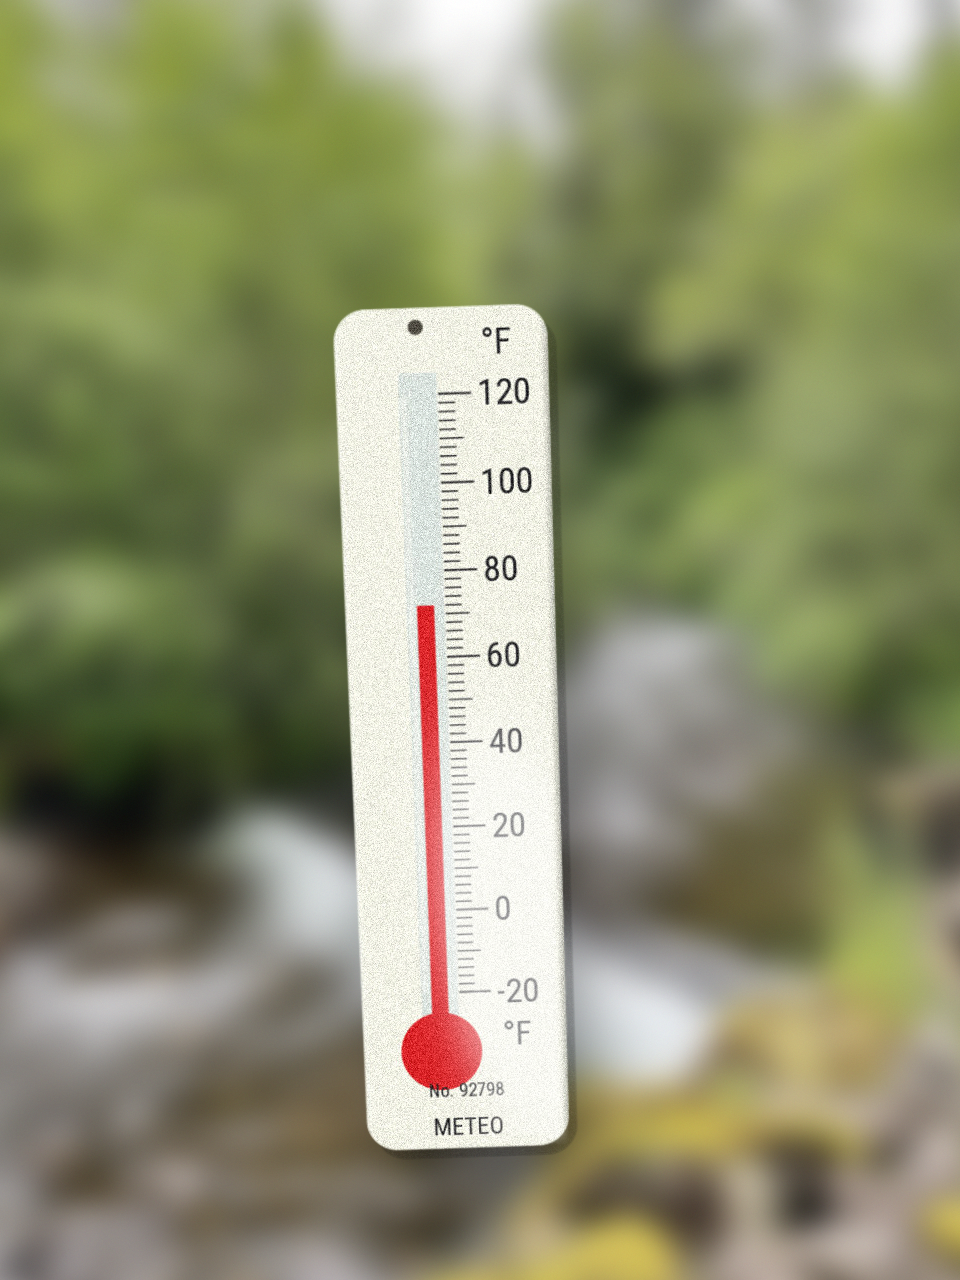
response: 72; °F
